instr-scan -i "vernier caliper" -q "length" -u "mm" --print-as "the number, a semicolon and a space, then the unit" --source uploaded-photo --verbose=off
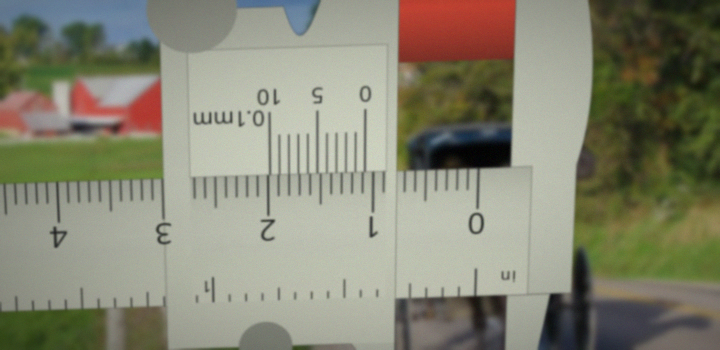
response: 10.8; mm
